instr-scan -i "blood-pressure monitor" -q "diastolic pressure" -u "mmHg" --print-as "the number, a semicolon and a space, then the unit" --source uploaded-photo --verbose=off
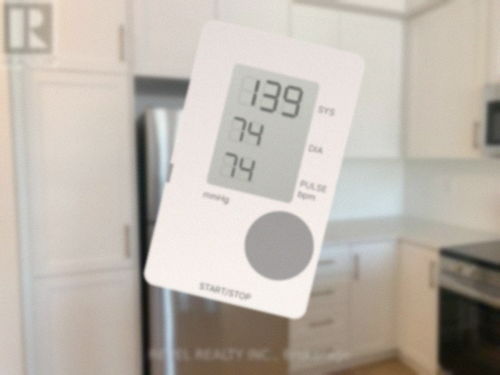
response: 74; mmHg
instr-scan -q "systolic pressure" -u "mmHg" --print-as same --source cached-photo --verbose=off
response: 139; mmHg
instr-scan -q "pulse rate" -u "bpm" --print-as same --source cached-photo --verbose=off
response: 74; bpm
